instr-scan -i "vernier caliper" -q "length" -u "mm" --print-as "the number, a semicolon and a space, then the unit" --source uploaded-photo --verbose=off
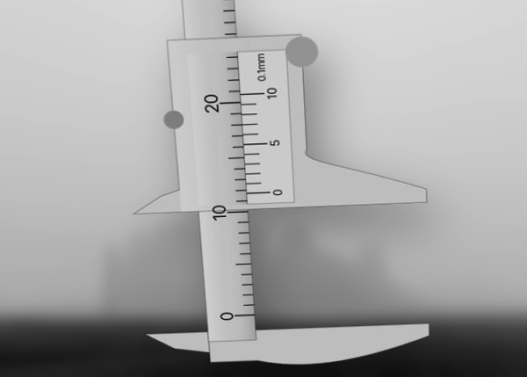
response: 11.7; mm
